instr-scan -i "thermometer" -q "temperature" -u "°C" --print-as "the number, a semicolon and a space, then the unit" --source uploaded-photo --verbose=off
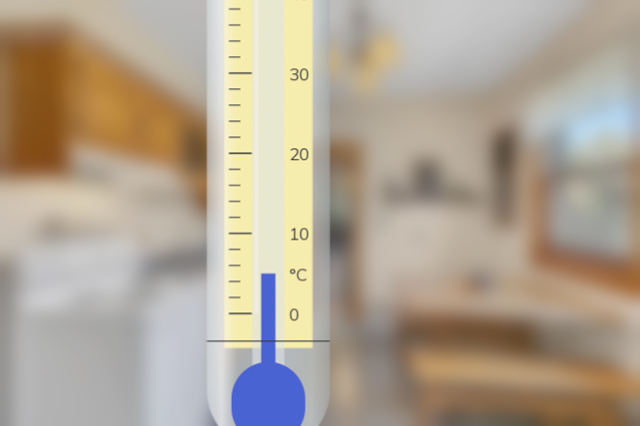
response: 5; °C
